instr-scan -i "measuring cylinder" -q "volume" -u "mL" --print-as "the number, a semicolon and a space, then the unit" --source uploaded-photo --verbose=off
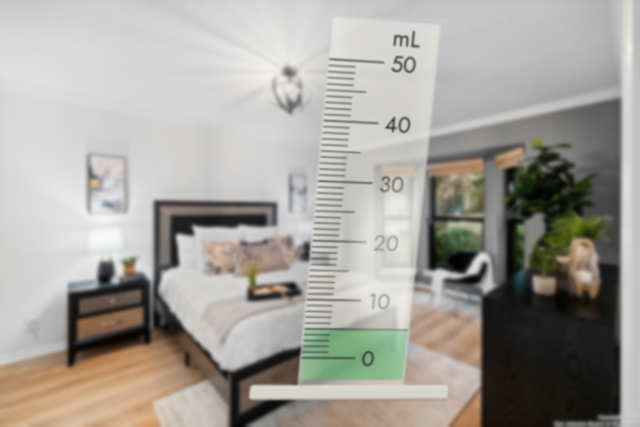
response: 5; mL
